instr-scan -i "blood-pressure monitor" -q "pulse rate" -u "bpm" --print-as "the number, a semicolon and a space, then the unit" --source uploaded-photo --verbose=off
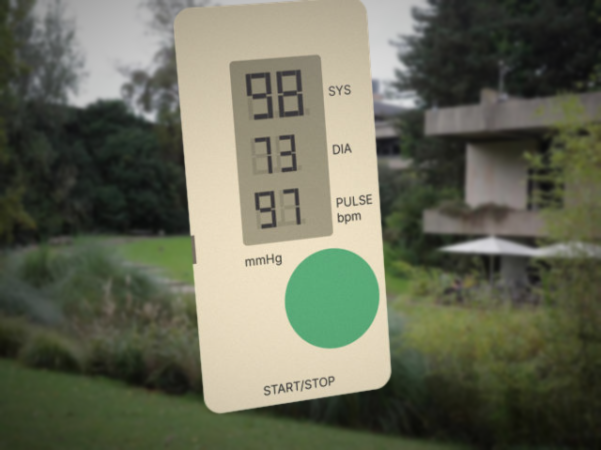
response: 97; bpm
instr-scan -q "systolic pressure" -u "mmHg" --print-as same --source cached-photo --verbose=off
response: 98; mmHg
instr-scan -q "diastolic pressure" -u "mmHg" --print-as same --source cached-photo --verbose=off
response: 73; mmHg
